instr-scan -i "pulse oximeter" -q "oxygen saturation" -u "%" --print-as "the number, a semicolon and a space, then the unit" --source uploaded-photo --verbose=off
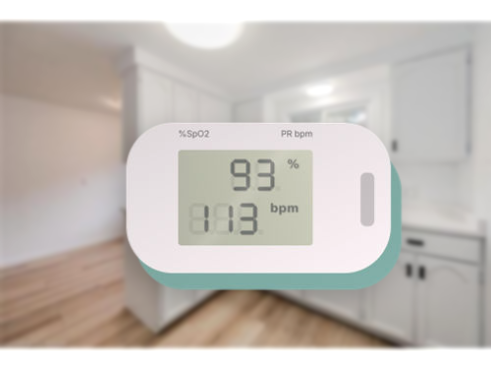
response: 93; %
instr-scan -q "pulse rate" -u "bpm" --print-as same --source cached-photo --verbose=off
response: 113; bpm
